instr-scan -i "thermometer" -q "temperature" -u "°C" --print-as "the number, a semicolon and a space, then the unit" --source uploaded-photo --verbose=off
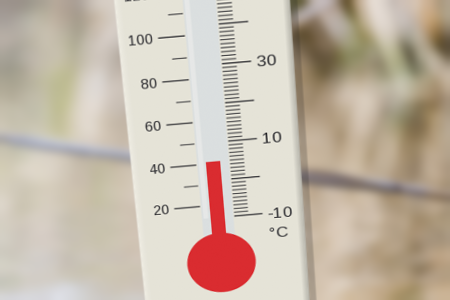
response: 5; °C
